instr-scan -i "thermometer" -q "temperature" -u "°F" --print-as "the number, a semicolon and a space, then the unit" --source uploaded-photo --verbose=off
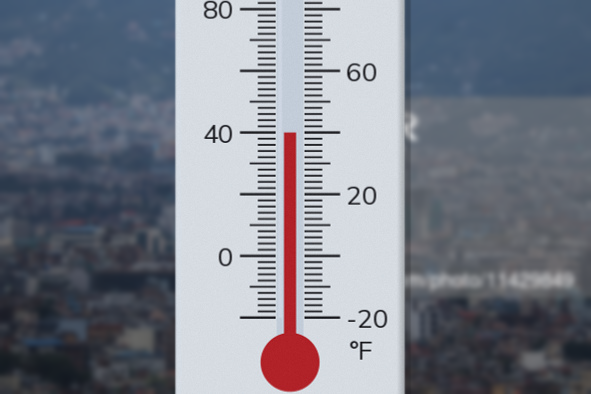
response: 40; °F
